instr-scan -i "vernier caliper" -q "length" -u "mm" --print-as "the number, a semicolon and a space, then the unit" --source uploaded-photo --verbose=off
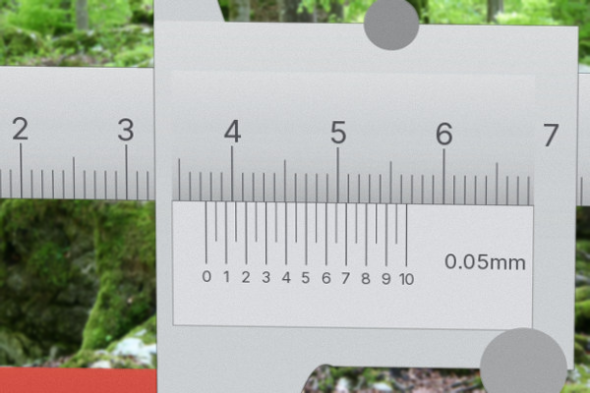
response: 37.5; mm
